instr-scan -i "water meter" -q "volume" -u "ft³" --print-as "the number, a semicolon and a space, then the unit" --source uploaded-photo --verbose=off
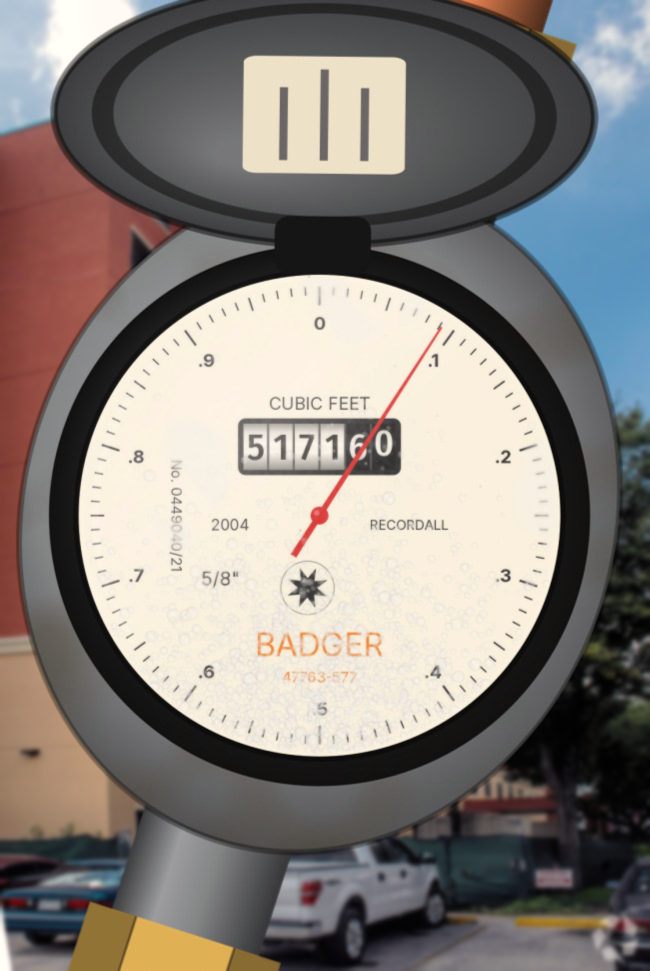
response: 517160.09; ft³
